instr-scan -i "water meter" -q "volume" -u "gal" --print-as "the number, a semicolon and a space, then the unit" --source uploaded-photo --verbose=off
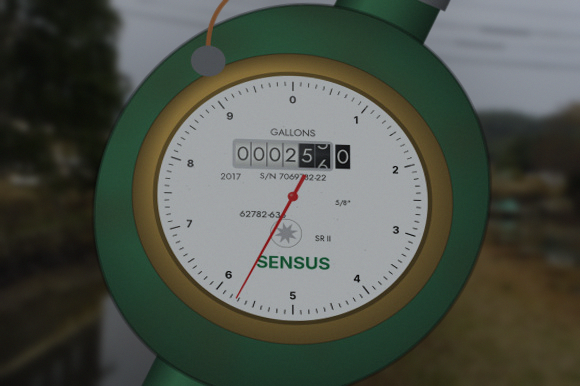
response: 2555.7; gal
